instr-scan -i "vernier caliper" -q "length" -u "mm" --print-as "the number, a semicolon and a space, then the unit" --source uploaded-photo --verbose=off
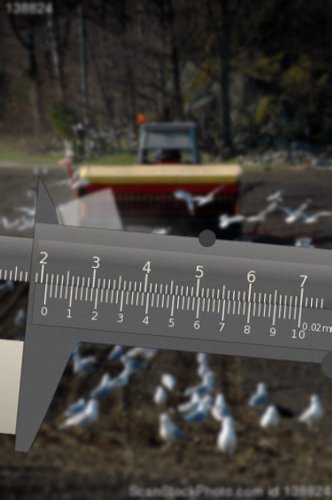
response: 21.0; mm
